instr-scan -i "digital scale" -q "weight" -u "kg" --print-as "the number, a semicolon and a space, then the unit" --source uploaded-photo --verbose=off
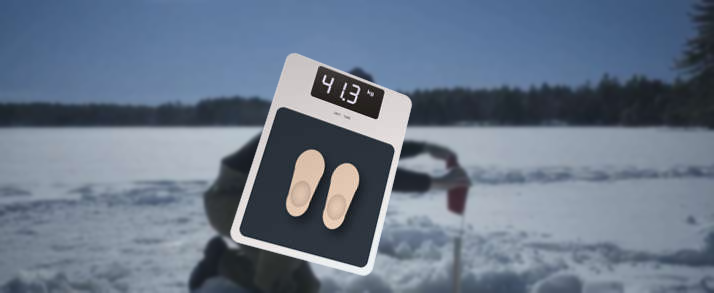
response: 41.3; kg
